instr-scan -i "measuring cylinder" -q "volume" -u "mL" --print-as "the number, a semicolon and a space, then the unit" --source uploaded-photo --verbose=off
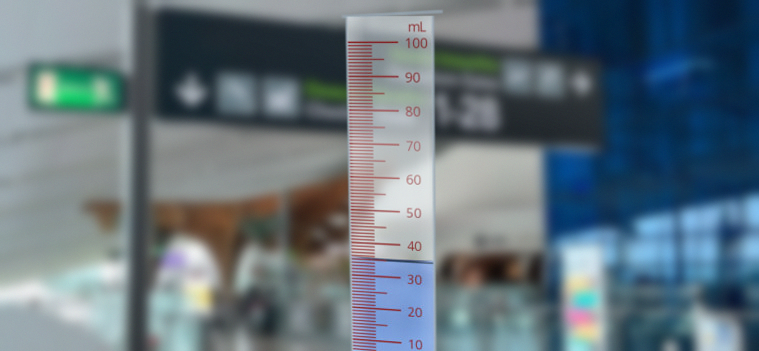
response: 35; mL
